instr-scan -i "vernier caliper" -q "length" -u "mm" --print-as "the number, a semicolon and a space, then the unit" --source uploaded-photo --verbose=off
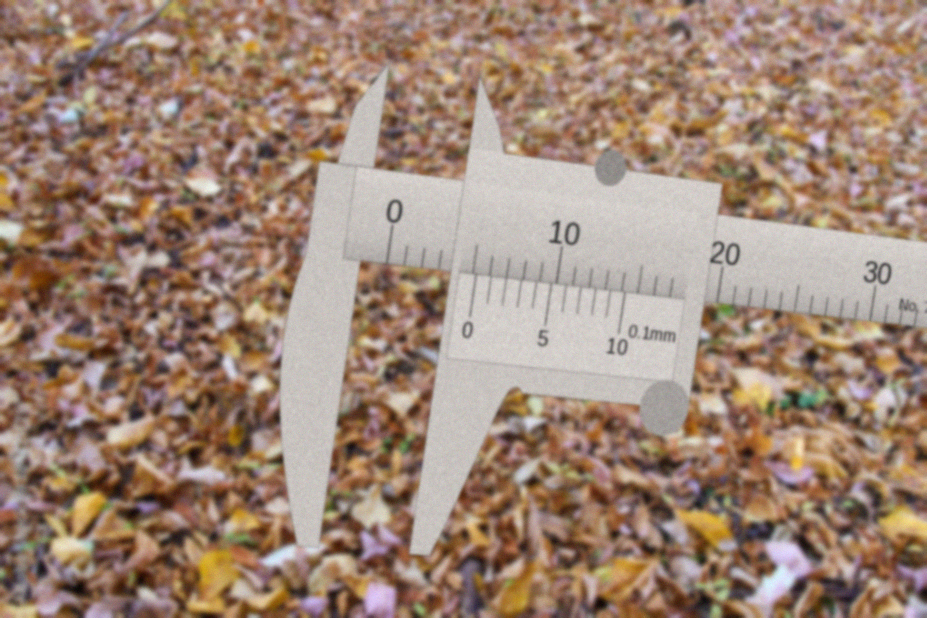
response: 5.2; mm
